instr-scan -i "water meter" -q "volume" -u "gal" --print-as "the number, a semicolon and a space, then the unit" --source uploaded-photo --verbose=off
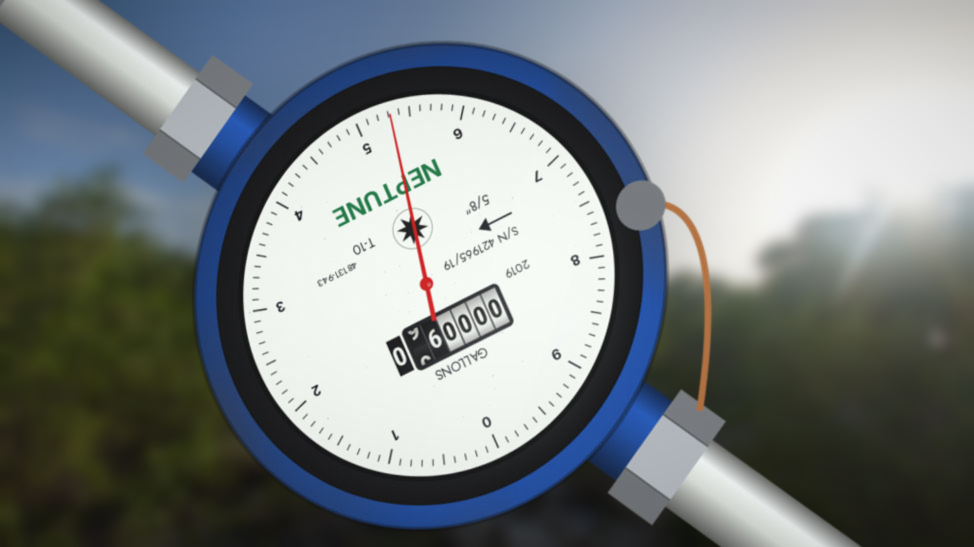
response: 955.3; gal
